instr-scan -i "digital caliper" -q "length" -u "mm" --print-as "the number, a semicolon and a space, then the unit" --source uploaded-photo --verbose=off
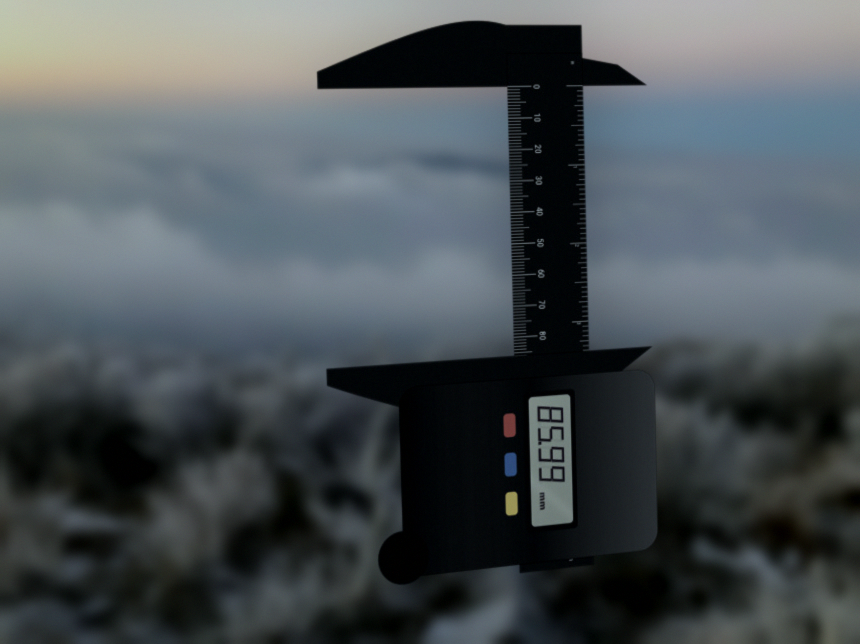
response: 85.99; mm
